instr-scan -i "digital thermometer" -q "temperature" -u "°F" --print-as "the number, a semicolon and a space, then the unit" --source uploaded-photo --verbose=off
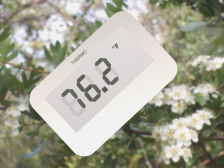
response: 76.2; °F
